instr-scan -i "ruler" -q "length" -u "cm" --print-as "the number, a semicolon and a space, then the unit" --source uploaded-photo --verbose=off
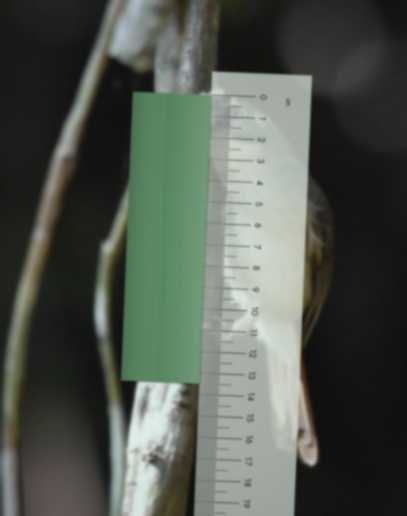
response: 13.5; cm
